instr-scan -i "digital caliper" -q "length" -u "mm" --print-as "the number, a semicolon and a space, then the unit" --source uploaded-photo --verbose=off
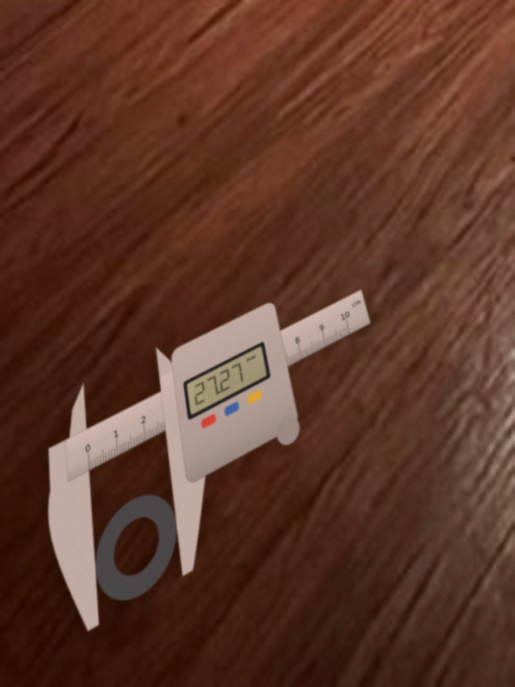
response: 27.27; mm
